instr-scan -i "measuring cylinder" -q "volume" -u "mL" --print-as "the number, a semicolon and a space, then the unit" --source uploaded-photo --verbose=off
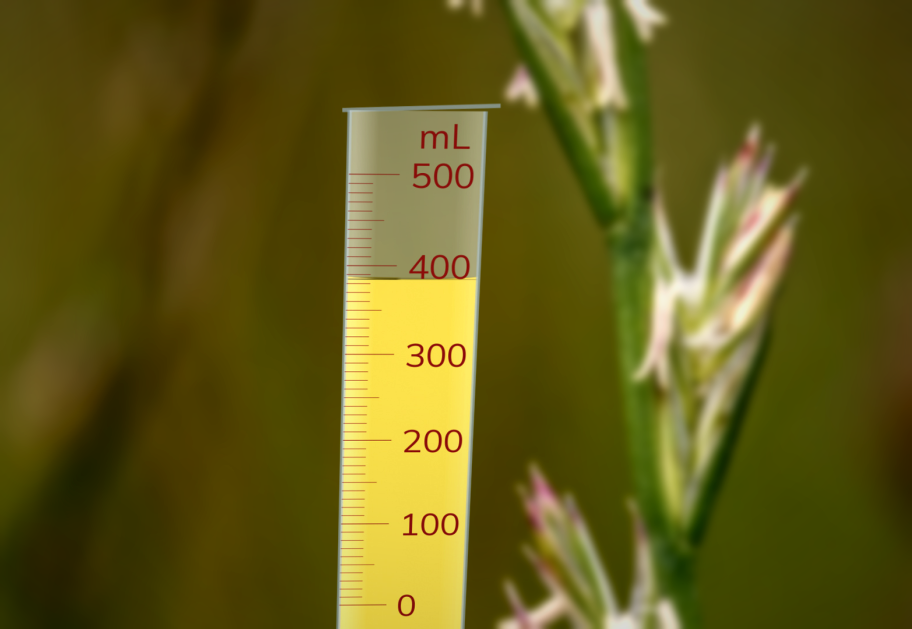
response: 385; mL
